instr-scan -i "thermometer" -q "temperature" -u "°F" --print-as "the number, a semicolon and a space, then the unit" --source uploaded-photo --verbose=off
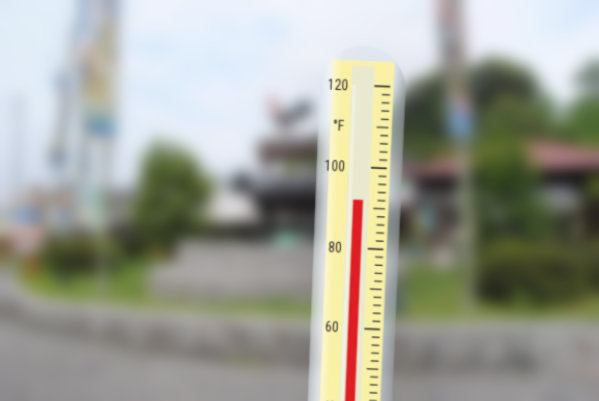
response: 92; °F
